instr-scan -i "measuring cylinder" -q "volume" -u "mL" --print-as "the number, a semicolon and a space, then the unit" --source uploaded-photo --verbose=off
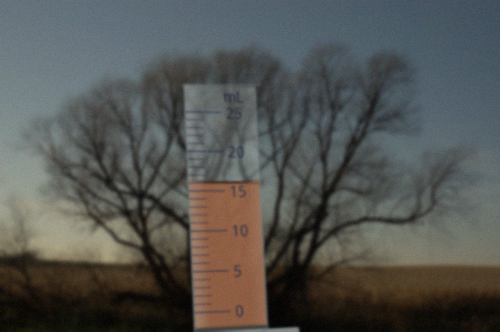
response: 16; mL
